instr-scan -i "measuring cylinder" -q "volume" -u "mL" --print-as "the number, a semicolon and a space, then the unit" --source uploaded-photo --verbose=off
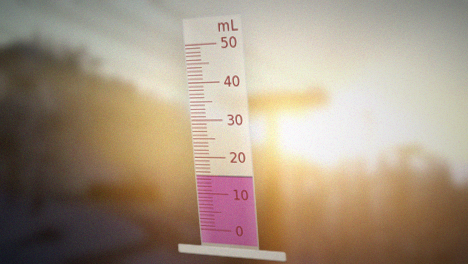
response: 15; mL
